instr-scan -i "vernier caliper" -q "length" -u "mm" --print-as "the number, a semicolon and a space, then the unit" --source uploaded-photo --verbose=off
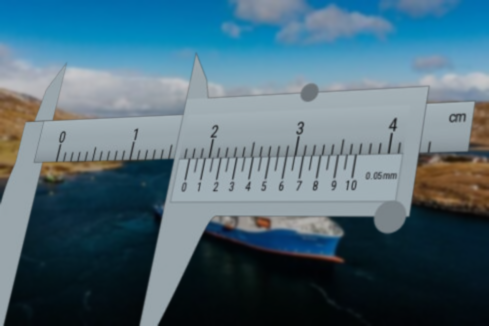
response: 17.6; mm
